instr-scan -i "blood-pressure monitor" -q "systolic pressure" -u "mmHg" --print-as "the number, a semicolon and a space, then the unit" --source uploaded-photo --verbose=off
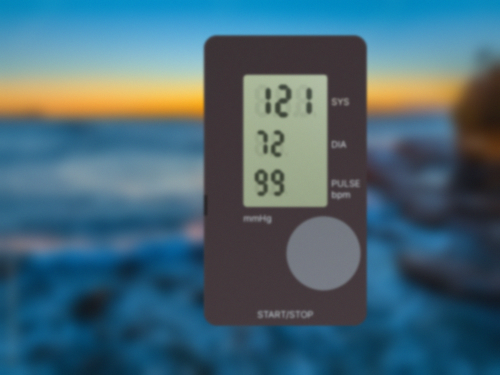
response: 121; mmHg
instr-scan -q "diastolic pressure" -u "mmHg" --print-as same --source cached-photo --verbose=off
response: 72; mmHg
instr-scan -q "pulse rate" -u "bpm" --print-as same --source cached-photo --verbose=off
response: 99; bpm
